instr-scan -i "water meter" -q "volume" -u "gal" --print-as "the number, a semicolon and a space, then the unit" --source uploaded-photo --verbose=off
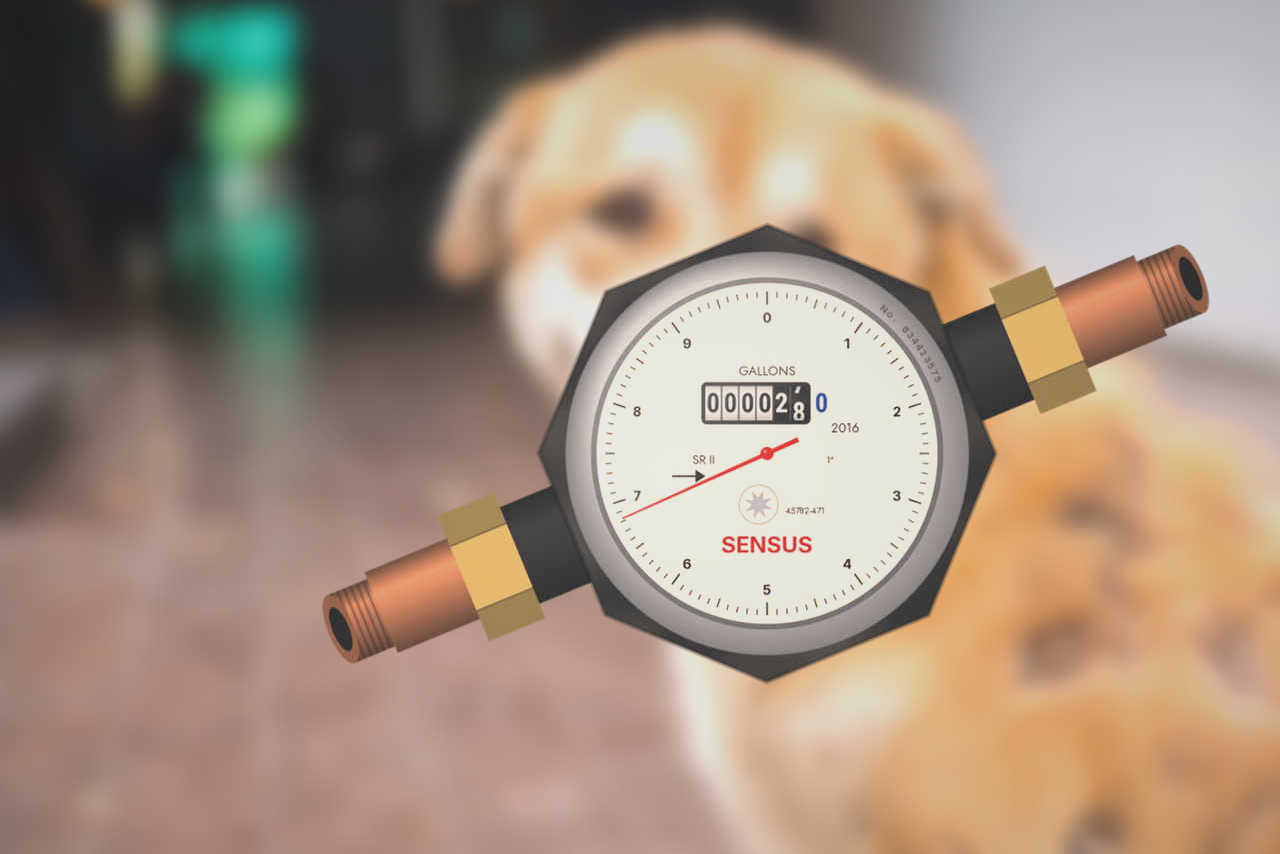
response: 276.8; gal
